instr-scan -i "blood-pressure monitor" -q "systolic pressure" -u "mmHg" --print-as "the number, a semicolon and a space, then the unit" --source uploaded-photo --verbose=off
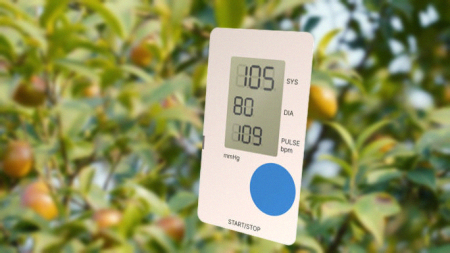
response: 105; mmHg
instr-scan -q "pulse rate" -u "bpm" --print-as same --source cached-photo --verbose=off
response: 109; bpm
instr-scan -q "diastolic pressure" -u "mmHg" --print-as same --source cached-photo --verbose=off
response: 80; mmHg
